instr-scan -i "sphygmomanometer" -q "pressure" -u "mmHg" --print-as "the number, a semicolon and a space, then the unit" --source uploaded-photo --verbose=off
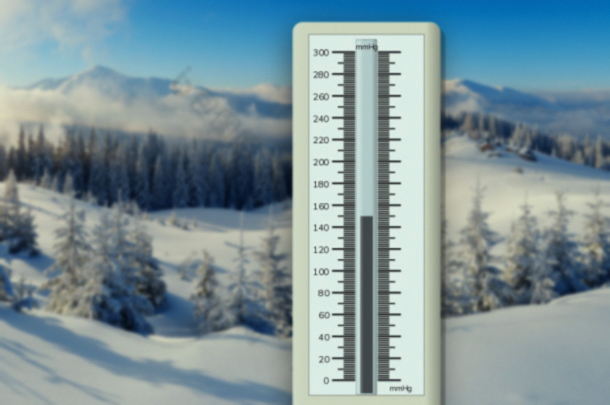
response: 150; mmHg
